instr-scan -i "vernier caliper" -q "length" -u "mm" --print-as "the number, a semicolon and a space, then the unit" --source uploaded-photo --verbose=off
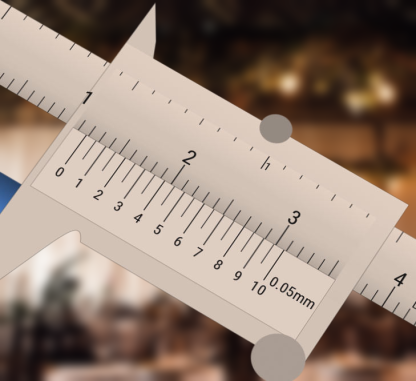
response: 11.8; mm
